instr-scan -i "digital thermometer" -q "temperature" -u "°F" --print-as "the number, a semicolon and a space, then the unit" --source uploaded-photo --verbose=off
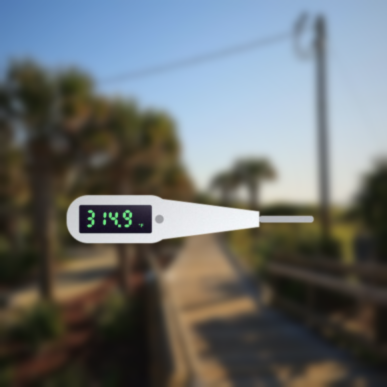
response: 314.9; °F
